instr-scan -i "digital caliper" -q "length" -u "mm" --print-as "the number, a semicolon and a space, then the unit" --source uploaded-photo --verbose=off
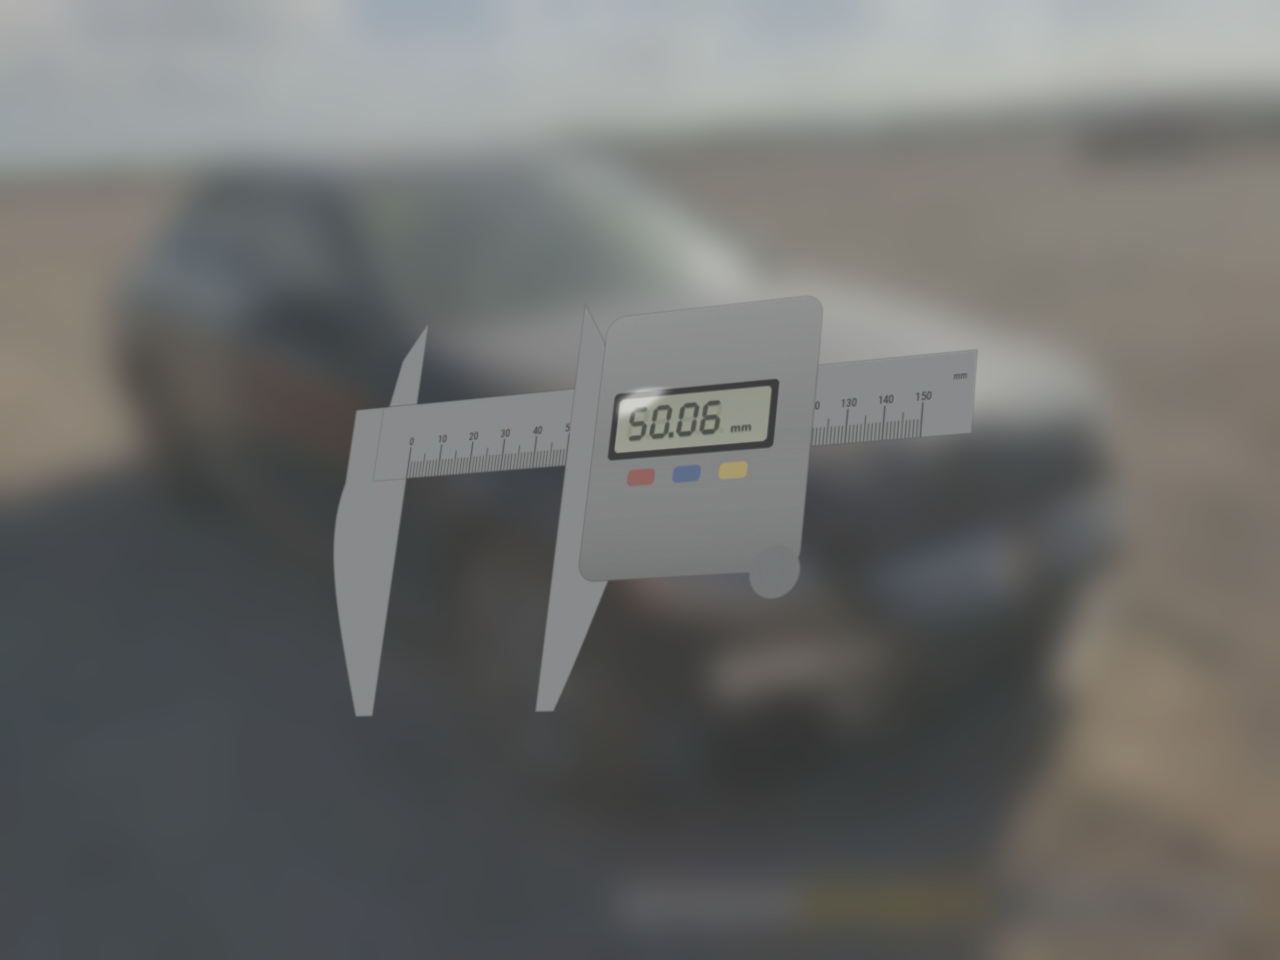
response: 50.06; mm
